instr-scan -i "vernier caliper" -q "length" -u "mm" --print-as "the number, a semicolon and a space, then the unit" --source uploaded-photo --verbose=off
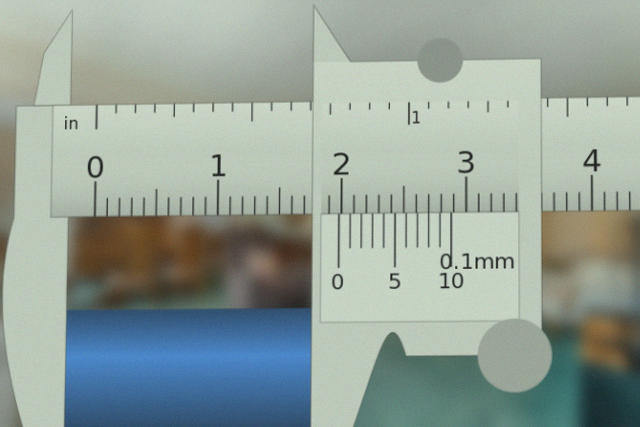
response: 19.8; mm
